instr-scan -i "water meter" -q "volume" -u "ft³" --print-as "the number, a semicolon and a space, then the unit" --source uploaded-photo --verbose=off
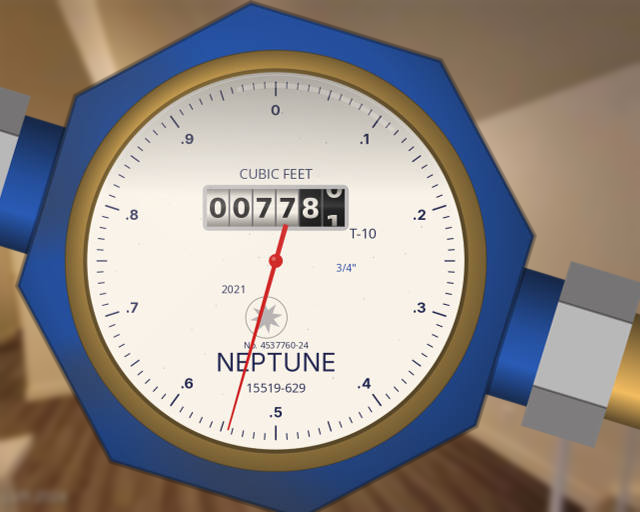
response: 7780.54; ft³
